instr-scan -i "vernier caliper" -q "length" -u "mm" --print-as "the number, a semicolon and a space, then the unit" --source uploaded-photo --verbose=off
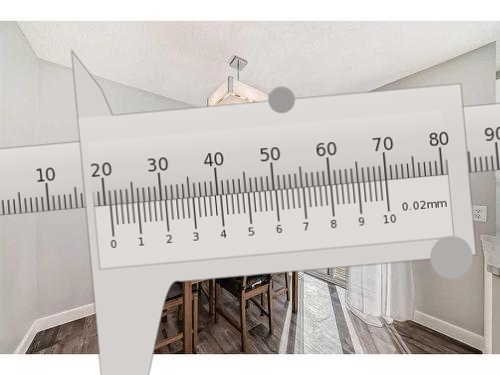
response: 21.0; mm
